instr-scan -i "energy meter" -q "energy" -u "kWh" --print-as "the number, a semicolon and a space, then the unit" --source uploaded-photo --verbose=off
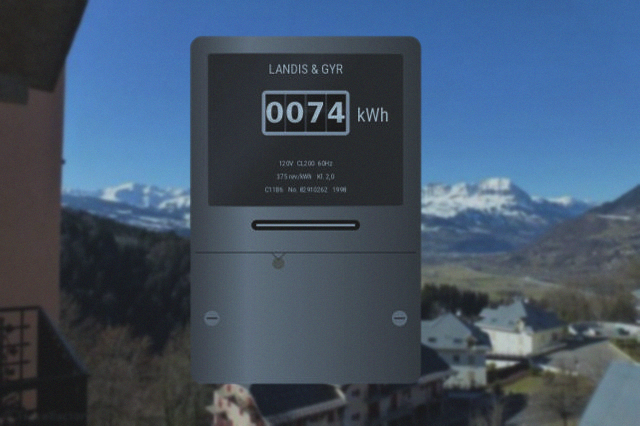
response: 74; kWh
